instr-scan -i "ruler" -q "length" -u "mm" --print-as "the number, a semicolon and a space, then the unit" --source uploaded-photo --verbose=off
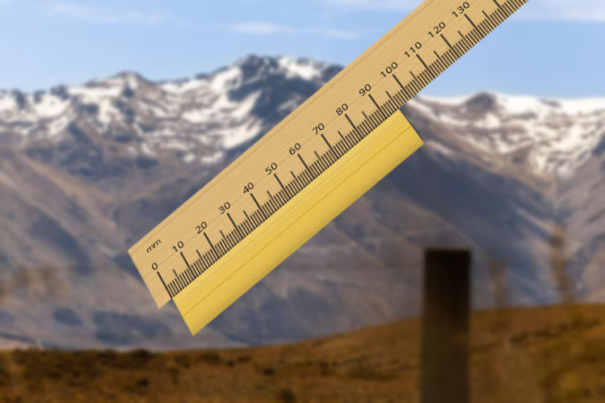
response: 95; mm
